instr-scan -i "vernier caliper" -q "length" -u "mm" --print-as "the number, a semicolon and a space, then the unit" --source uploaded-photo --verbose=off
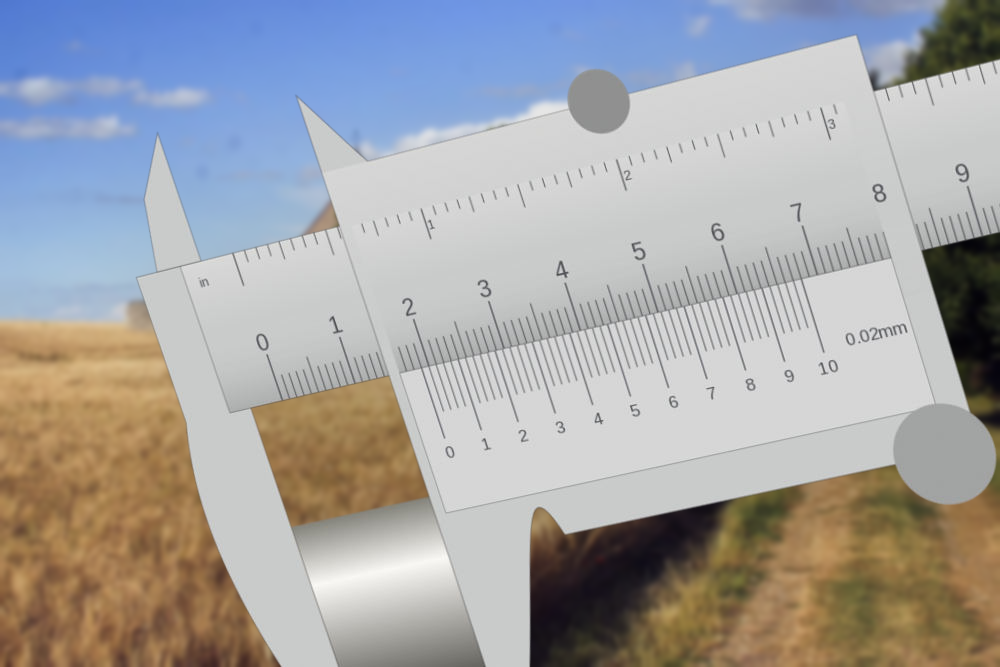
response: 19.0; mm
